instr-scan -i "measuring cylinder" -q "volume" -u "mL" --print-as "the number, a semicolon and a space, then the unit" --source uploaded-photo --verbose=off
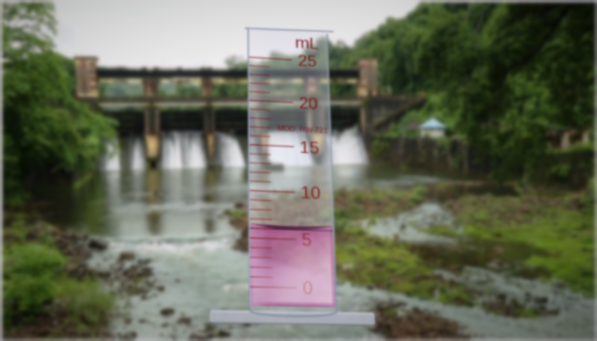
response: 6; mL
